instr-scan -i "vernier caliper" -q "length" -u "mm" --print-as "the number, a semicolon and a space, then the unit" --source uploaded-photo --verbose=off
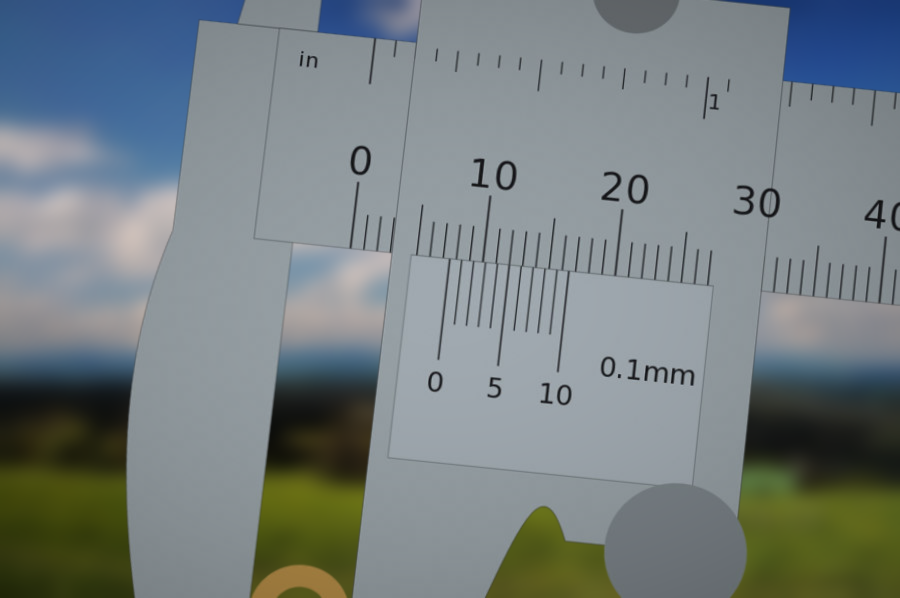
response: 7.5; mm
